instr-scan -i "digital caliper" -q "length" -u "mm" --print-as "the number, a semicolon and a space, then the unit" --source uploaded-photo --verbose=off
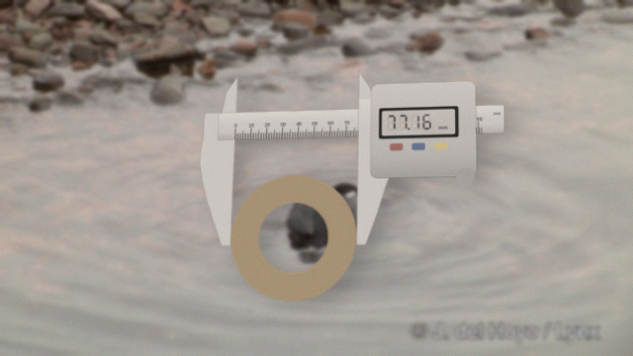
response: 77.16; mm
